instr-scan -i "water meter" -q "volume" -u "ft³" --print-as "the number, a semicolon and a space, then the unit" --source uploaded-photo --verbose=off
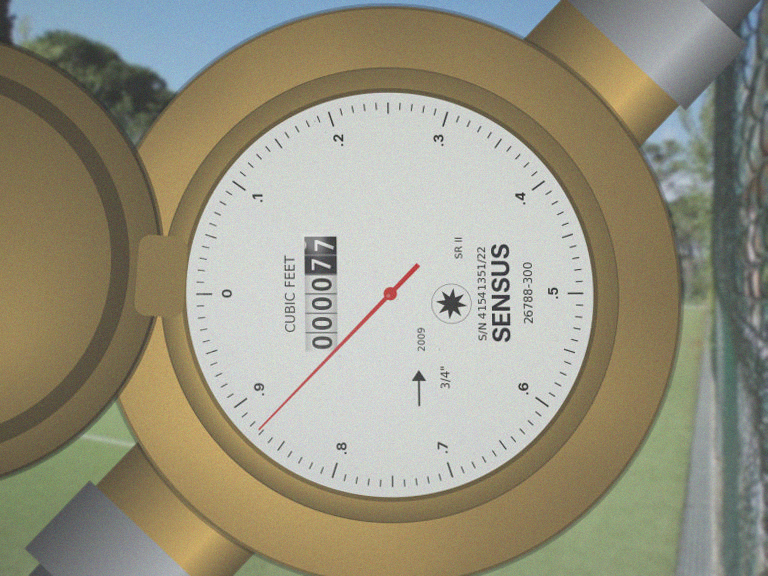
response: 76.87; ft³
